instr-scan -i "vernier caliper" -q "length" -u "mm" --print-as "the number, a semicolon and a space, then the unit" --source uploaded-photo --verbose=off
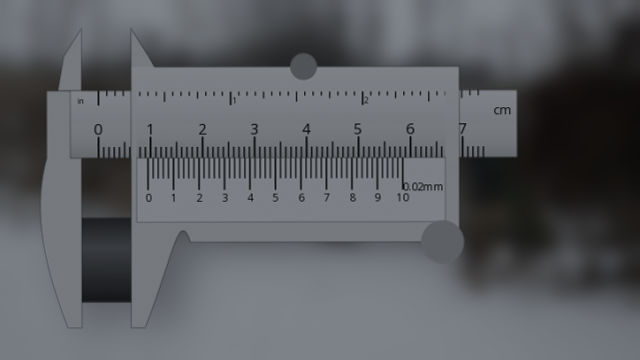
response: 9.5; mm
